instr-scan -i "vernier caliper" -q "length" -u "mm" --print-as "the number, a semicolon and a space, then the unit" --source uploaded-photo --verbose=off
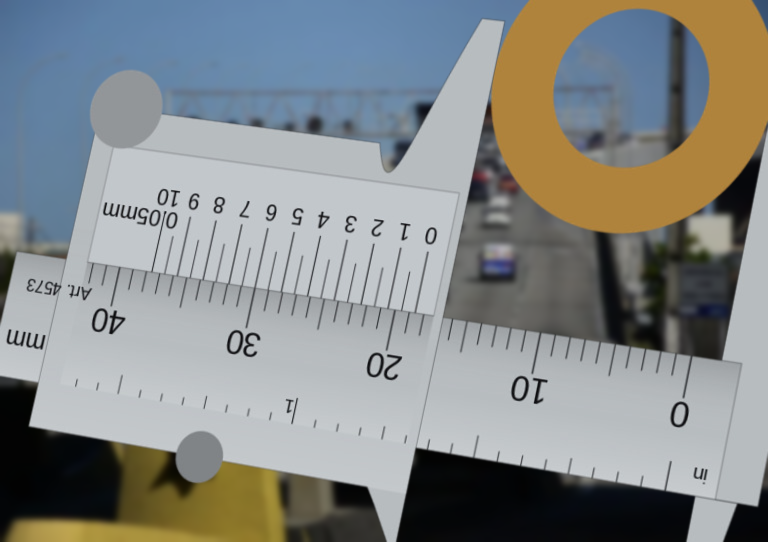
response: 18.6; mm
